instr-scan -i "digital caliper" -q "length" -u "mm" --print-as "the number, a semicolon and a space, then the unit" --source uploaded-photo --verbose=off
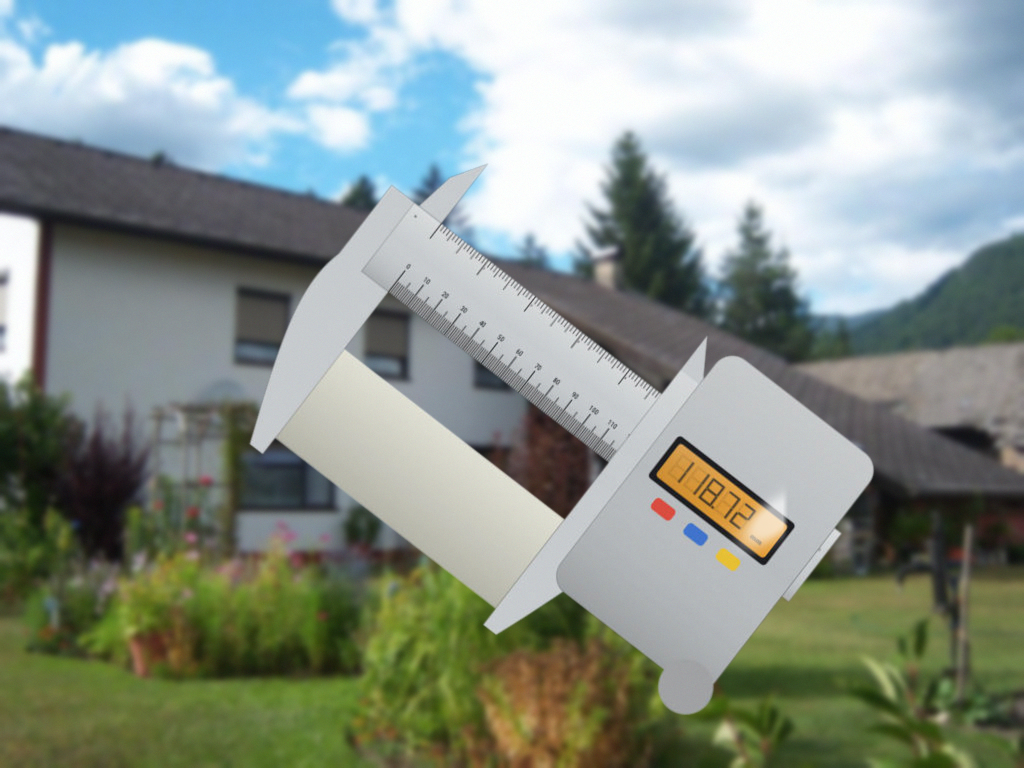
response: 118.72; mm
